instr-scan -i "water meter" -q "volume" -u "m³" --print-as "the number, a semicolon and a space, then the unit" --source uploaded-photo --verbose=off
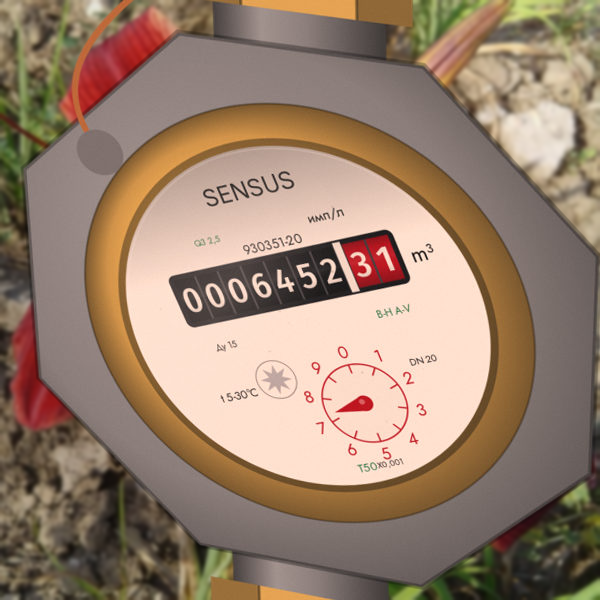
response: 6452.317; m³
